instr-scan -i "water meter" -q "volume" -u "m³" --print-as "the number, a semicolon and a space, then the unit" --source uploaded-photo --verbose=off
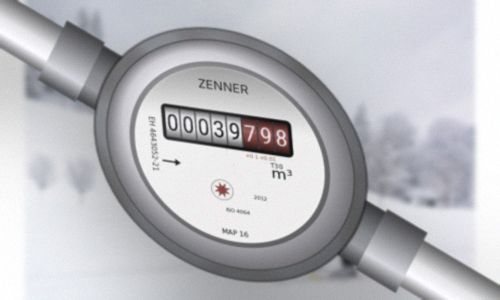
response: 39.798; m³
